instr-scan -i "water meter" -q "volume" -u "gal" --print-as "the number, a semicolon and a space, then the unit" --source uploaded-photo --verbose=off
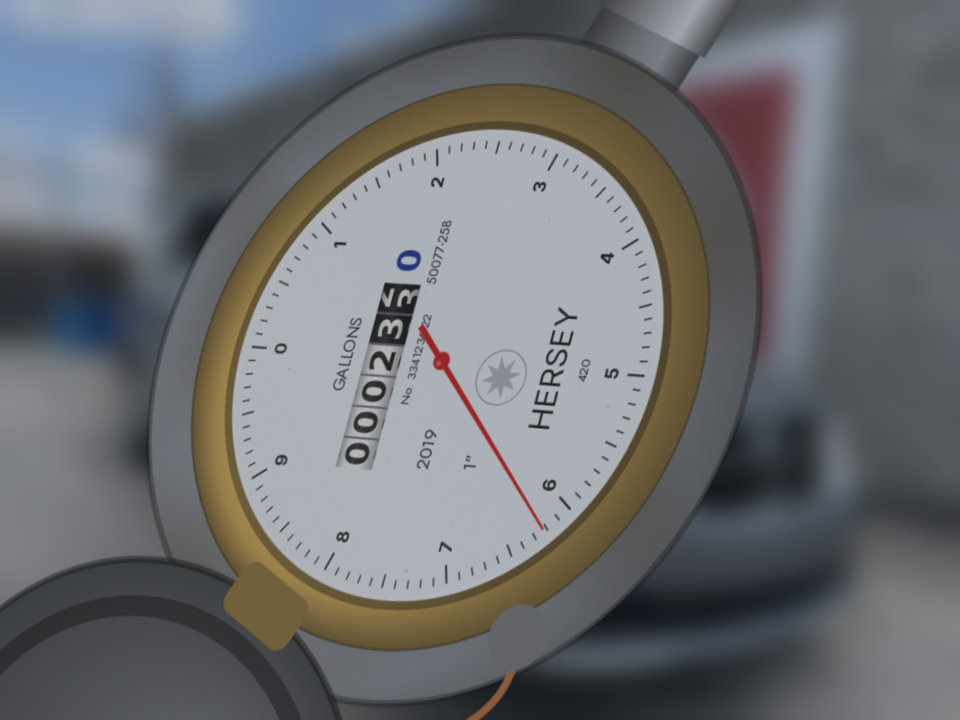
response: 2326.2; gal
